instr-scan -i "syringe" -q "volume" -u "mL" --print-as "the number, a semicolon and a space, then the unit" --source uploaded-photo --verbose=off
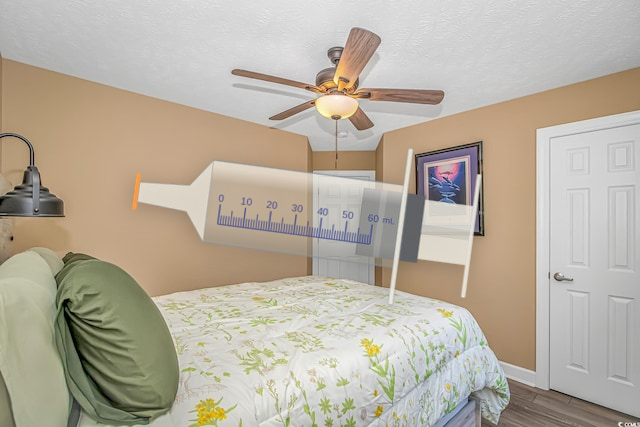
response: 55; mL
